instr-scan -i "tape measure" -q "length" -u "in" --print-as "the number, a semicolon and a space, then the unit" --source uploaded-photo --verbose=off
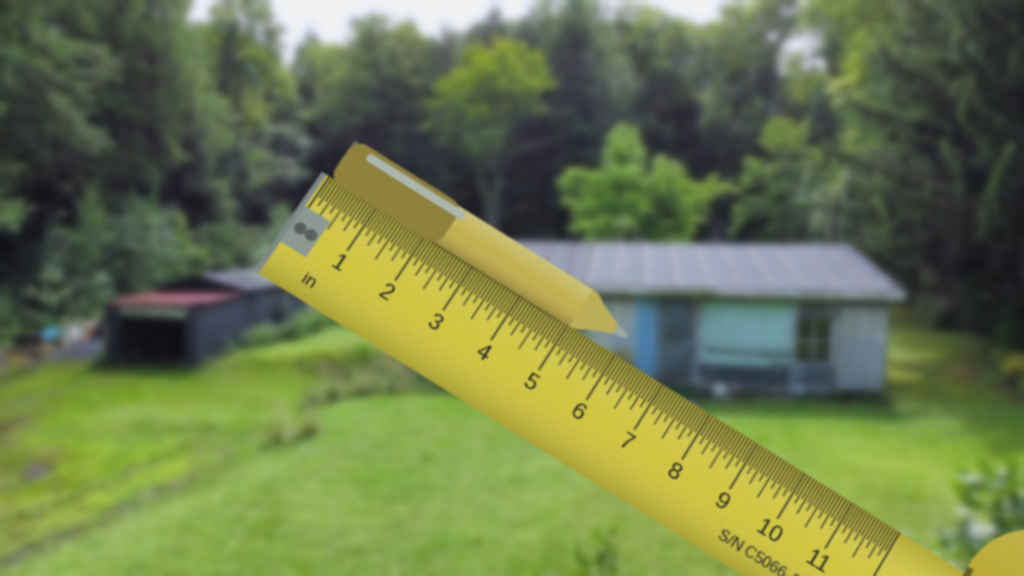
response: 6; in
